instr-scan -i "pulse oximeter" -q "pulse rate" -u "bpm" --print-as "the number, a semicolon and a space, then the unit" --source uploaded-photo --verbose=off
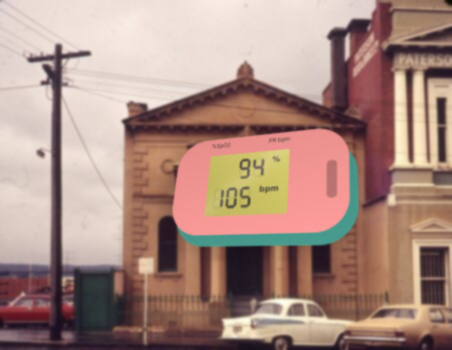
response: 105; bpm
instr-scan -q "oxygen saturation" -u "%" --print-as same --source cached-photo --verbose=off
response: 94; %
